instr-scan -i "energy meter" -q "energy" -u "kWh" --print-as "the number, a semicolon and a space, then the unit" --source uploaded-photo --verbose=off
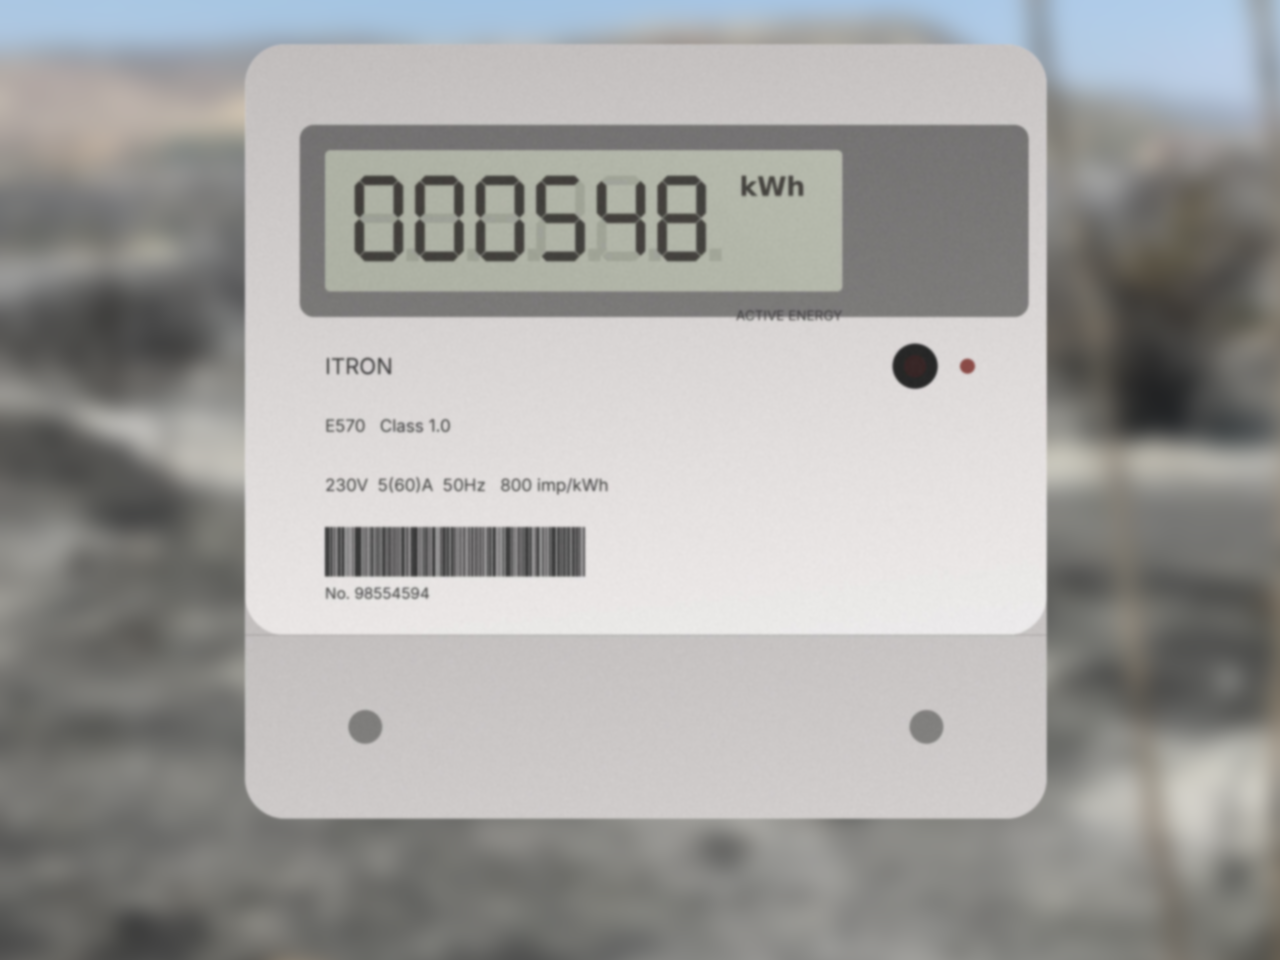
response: 548; kWh
